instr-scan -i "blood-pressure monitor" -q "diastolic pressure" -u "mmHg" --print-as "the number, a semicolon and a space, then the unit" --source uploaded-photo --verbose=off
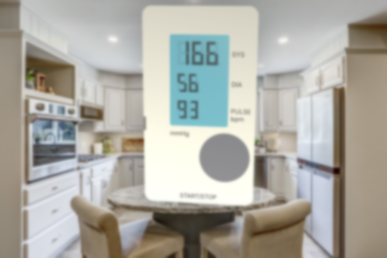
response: 56; mmHg
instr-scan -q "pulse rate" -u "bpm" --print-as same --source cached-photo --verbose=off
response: 93; bpm
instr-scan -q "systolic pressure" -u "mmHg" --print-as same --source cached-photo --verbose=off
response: 166; mmHg
